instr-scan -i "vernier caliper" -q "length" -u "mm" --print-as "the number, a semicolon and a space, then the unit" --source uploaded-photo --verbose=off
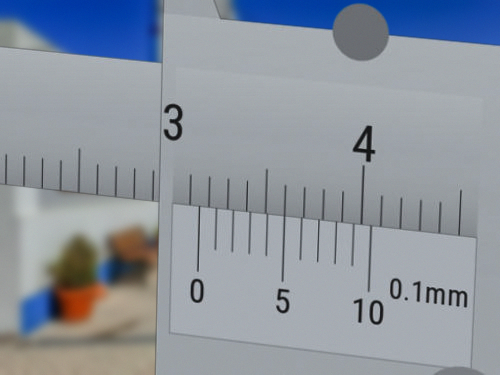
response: 31.5; mm
